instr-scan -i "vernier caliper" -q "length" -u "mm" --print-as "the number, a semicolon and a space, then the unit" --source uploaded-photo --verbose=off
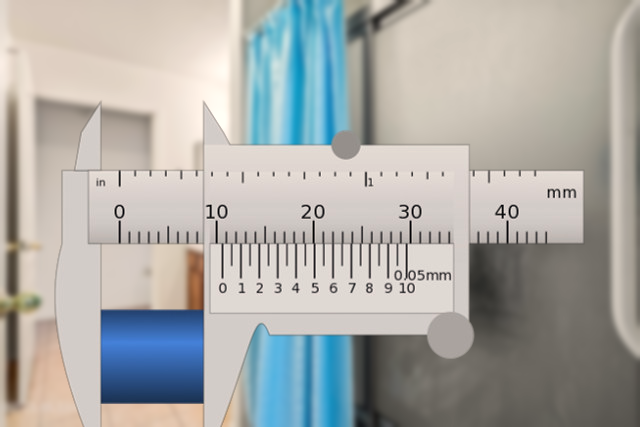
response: 10.6; mm
